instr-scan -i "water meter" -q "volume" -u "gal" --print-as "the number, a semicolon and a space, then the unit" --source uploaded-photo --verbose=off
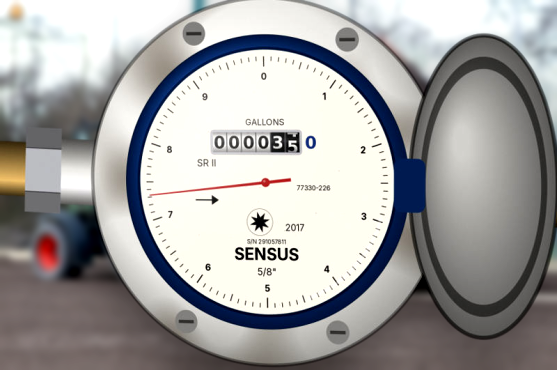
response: 347.3; gal
